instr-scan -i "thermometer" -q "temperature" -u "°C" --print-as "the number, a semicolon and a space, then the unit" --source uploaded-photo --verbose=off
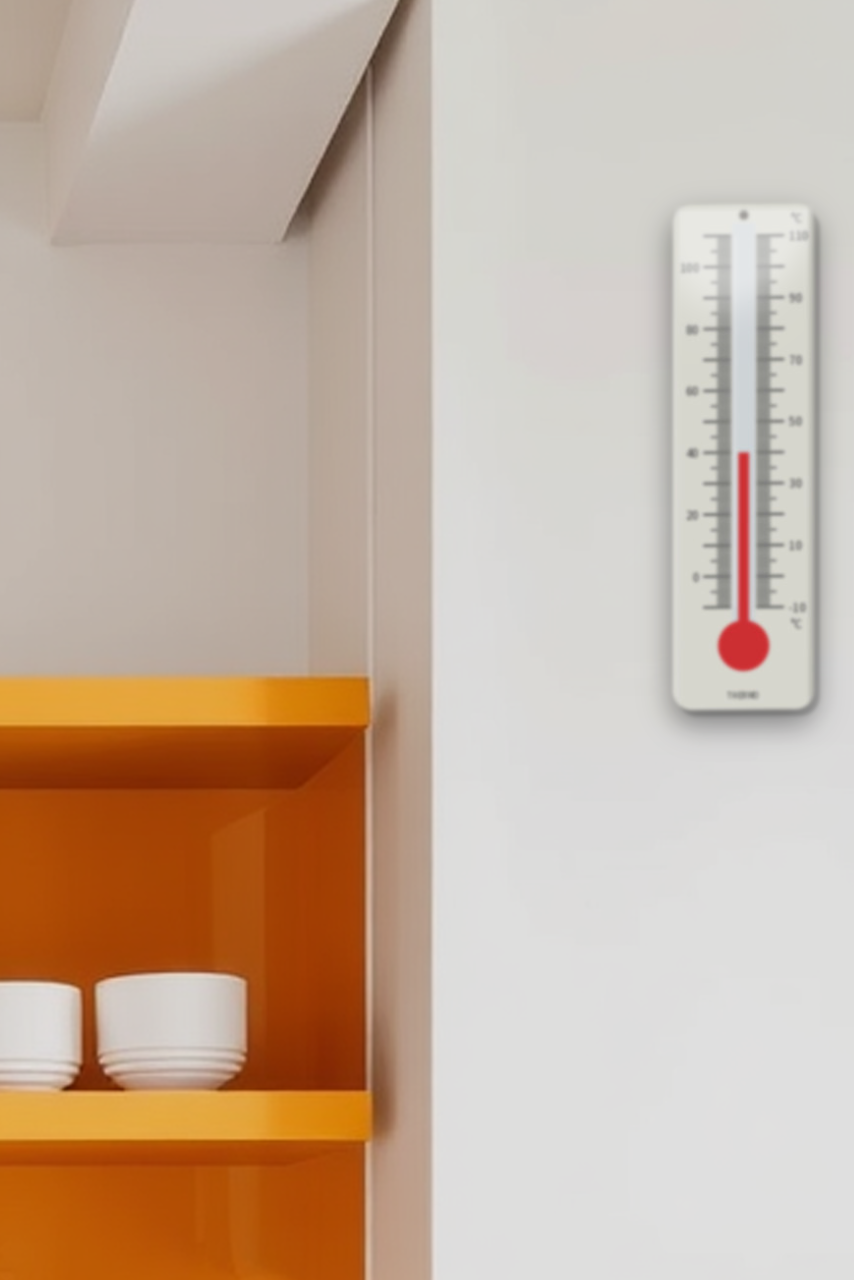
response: 40; °C
